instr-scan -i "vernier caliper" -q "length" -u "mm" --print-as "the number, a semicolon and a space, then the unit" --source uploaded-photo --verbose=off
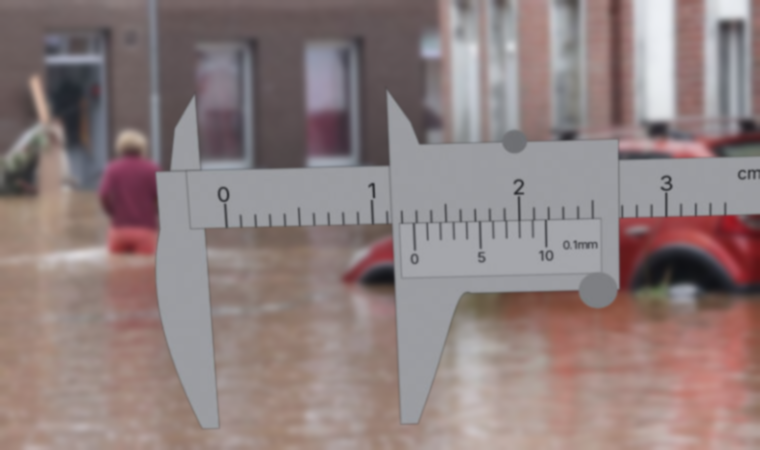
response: 12.8; mm
